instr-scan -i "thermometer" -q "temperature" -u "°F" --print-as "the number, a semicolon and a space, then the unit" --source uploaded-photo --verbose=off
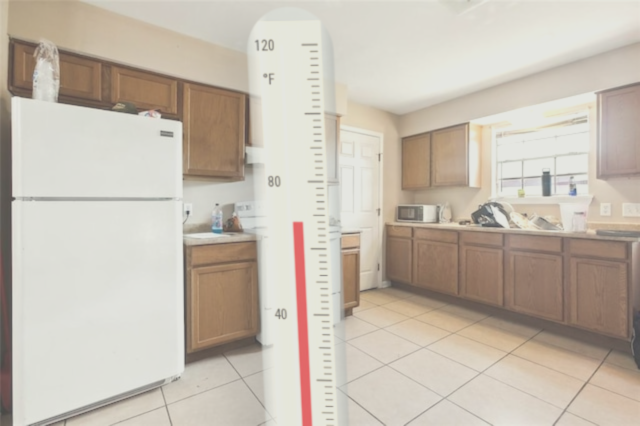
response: 68; °F
